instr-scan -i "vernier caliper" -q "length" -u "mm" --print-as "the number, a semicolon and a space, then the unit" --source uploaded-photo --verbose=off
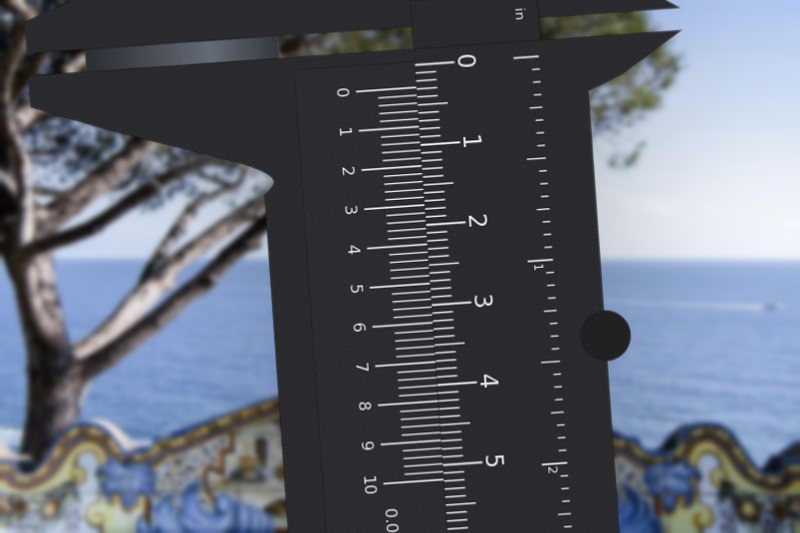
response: 2.8; mm
